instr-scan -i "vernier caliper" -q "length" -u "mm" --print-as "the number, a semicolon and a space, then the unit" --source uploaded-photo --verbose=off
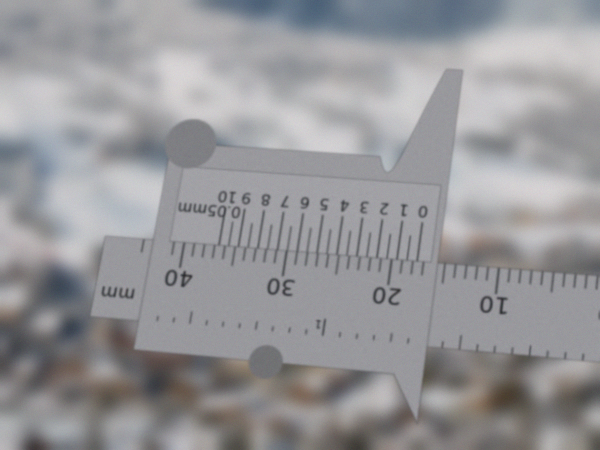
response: 17.6; mm
